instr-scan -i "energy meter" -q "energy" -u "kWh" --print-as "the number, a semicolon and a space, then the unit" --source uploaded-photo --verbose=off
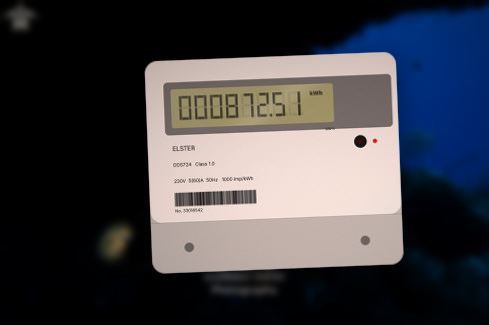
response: 872.51; kWh
